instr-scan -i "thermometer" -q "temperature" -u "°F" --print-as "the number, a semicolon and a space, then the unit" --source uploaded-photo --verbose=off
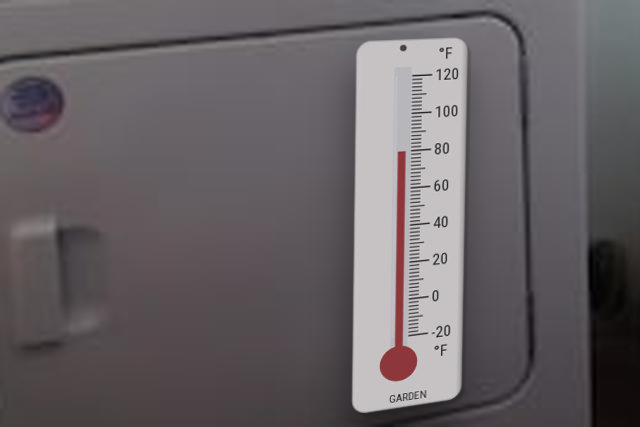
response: 80; °F
